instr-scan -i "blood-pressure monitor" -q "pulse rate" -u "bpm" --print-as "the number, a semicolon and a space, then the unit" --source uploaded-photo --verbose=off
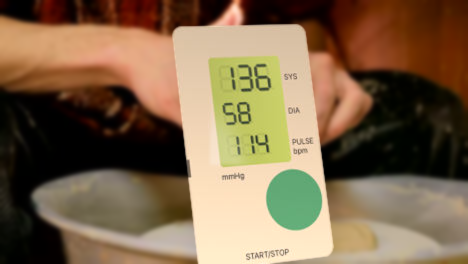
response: 114; bpm
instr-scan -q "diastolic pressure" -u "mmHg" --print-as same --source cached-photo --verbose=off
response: 58; mmHg
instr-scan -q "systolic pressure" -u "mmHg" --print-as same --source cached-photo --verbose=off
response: 136; mmHg
